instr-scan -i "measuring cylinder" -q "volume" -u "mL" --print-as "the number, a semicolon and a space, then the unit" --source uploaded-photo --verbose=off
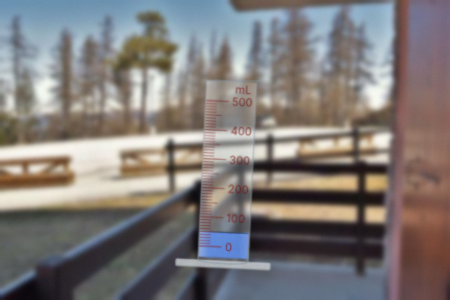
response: 50; mL
